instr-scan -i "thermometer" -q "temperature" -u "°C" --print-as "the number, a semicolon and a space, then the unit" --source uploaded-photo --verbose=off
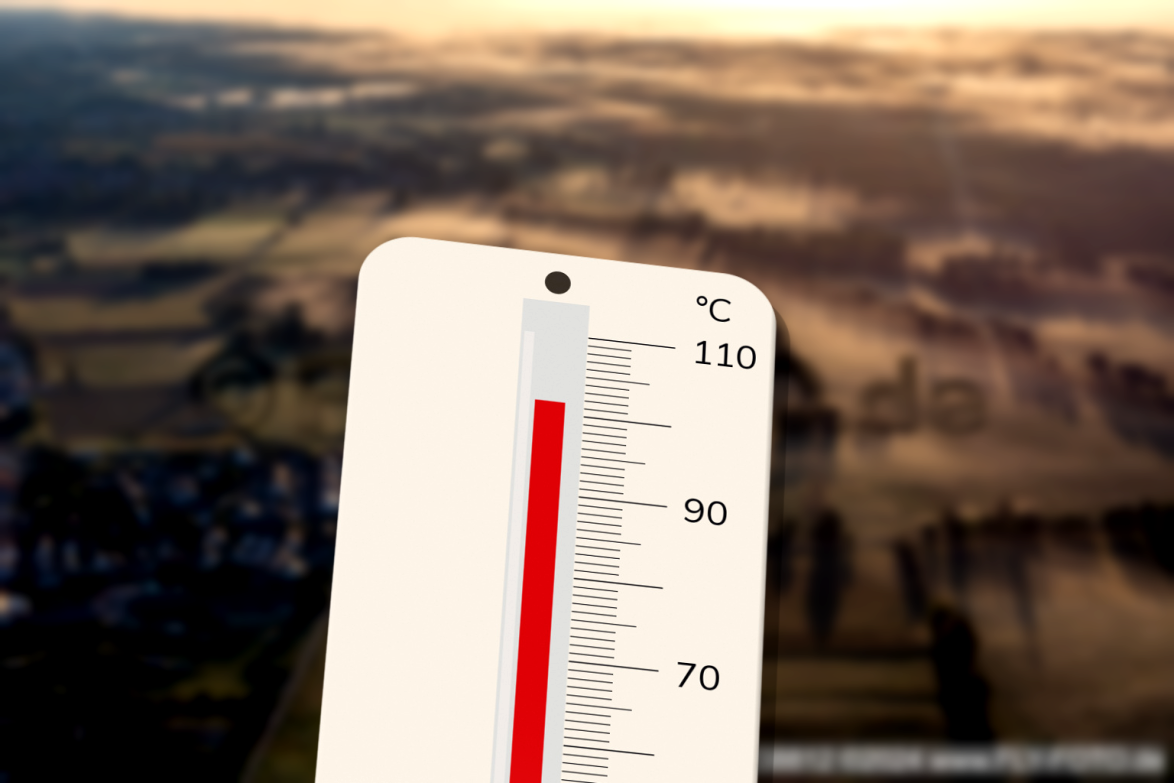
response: 101.5; °C
